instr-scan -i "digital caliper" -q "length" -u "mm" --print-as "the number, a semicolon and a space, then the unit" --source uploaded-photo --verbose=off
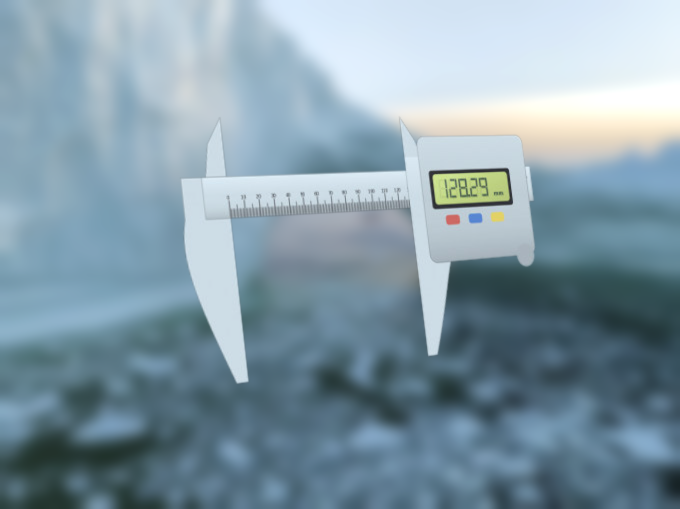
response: 128.29; mm
